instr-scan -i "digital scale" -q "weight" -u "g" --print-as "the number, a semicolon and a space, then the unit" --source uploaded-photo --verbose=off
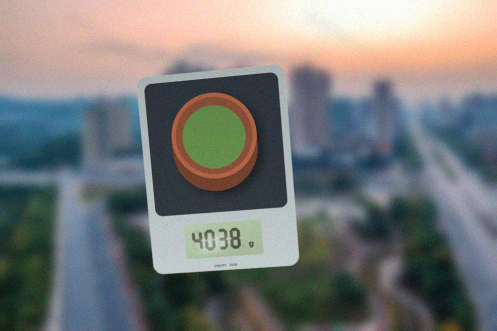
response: 4038; g
